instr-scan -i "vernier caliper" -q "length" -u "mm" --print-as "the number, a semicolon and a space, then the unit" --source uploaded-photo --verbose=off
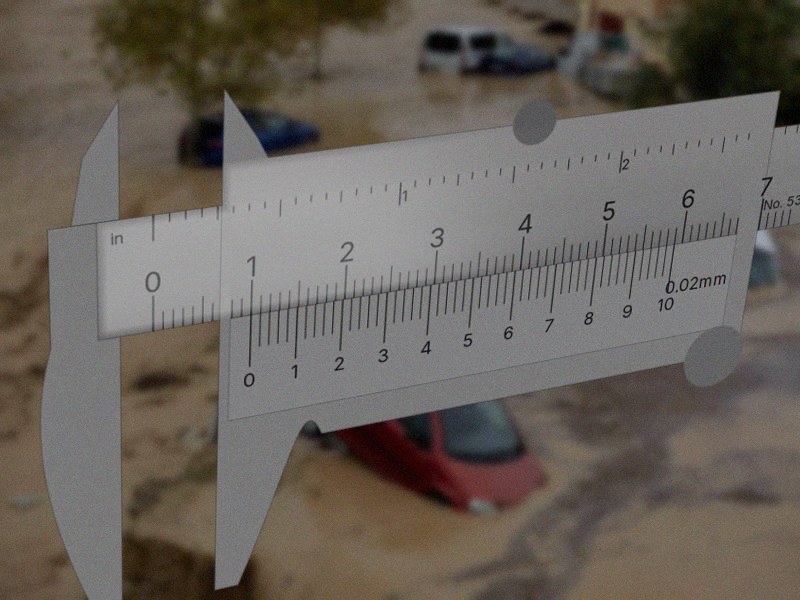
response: 10.0; mm
